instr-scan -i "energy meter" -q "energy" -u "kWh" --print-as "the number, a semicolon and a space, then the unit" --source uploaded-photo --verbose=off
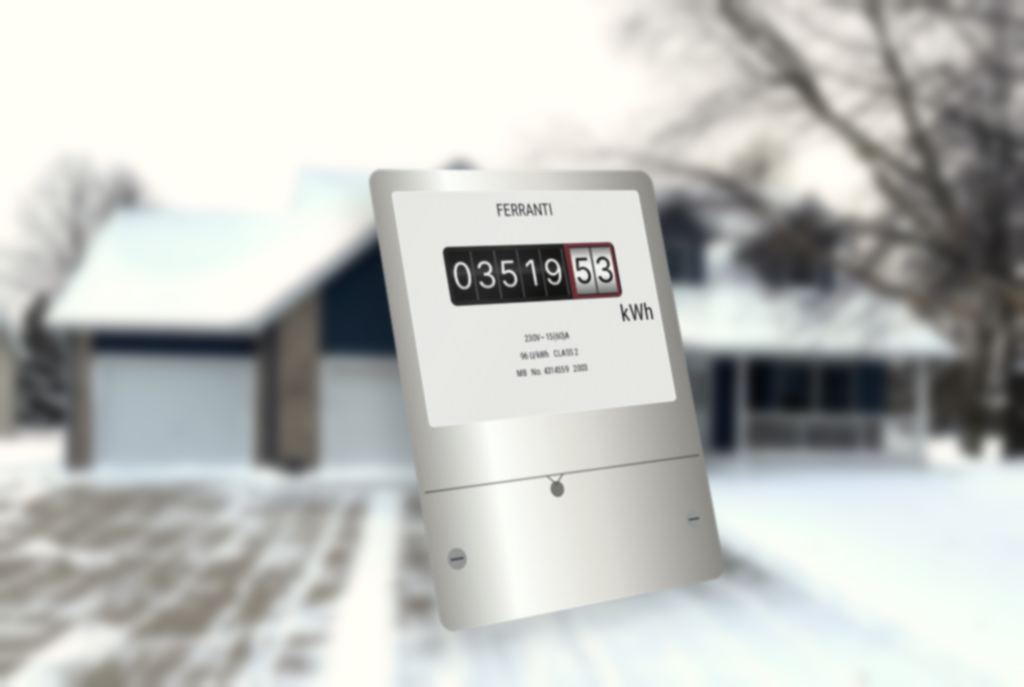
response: 3519.53; kWh
